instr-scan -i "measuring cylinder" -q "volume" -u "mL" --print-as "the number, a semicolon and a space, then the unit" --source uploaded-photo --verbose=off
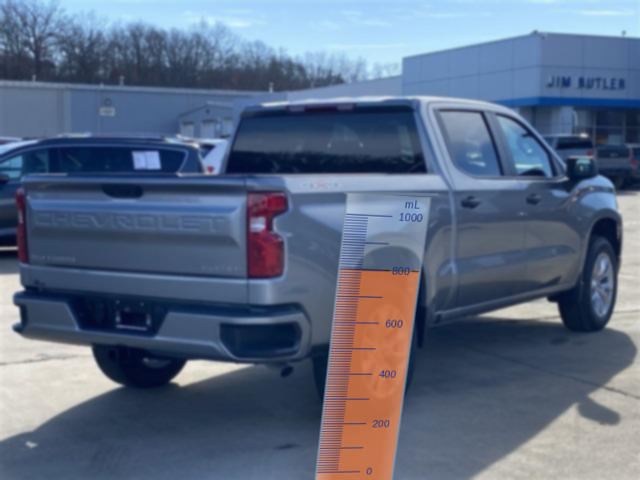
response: 800; mL
